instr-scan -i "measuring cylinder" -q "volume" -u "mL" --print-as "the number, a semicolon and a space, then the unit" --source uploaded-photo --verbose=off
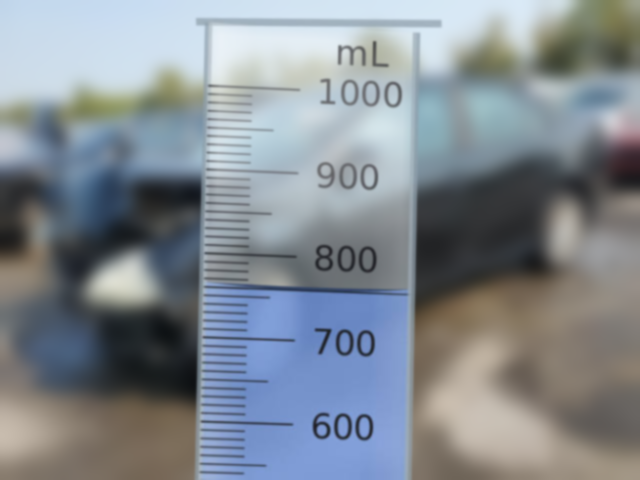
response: 760; mL
